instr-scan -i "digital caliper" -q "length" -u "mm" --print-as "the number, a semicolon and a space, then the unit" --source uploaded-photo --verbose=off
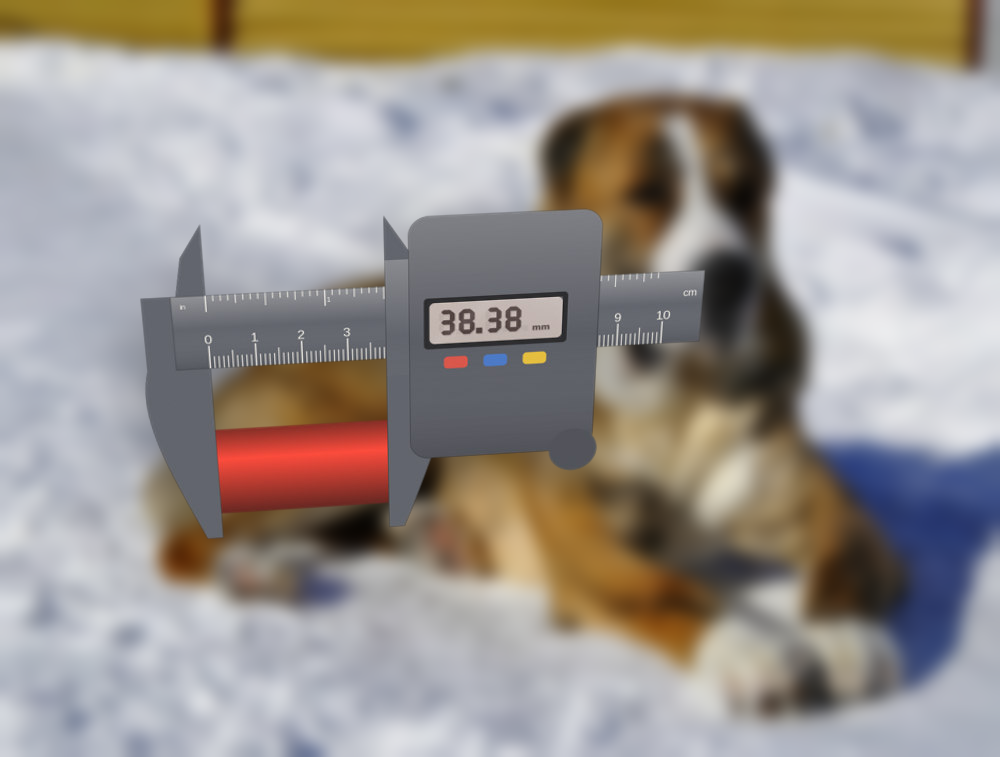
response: 38.38; mm
